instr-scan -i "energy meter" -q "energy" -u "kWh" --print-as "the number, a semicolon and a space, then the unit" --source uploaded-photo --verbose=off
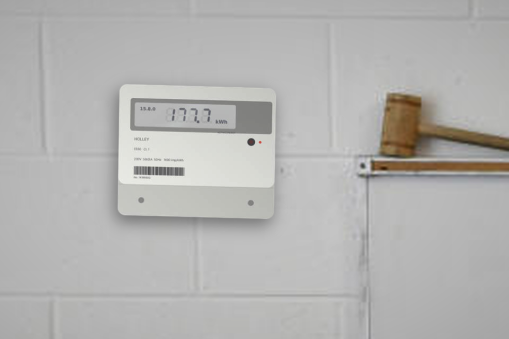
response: 177.7; kWh
